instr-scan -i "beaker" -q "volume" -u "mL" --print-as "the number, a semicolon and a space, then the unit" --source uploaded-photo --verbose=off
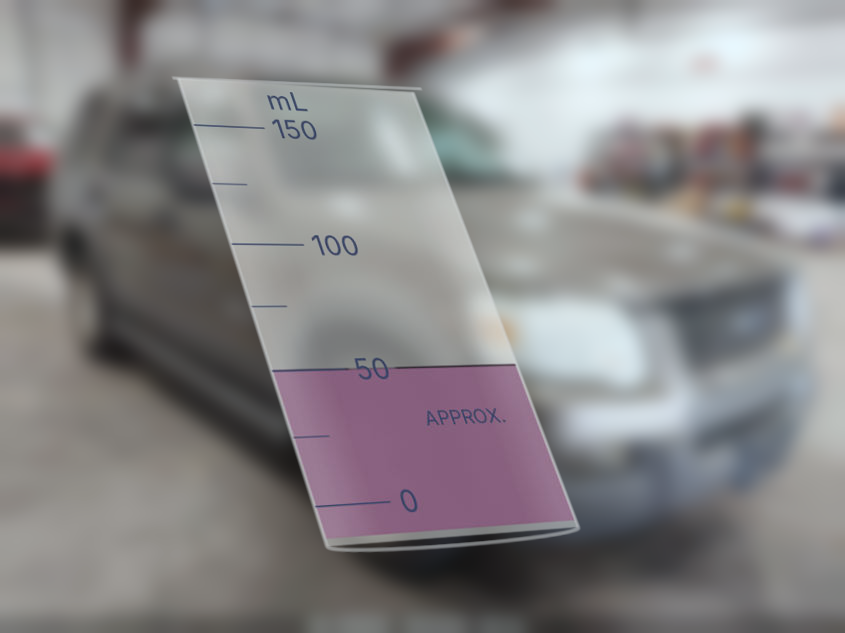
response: 50; mL
